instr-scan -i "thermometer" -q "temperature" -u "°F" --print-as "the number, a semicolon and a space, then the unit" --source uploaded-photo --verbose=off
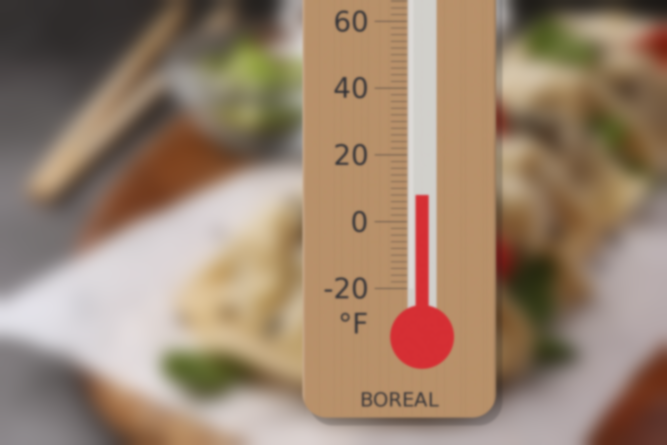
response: 8; °F
